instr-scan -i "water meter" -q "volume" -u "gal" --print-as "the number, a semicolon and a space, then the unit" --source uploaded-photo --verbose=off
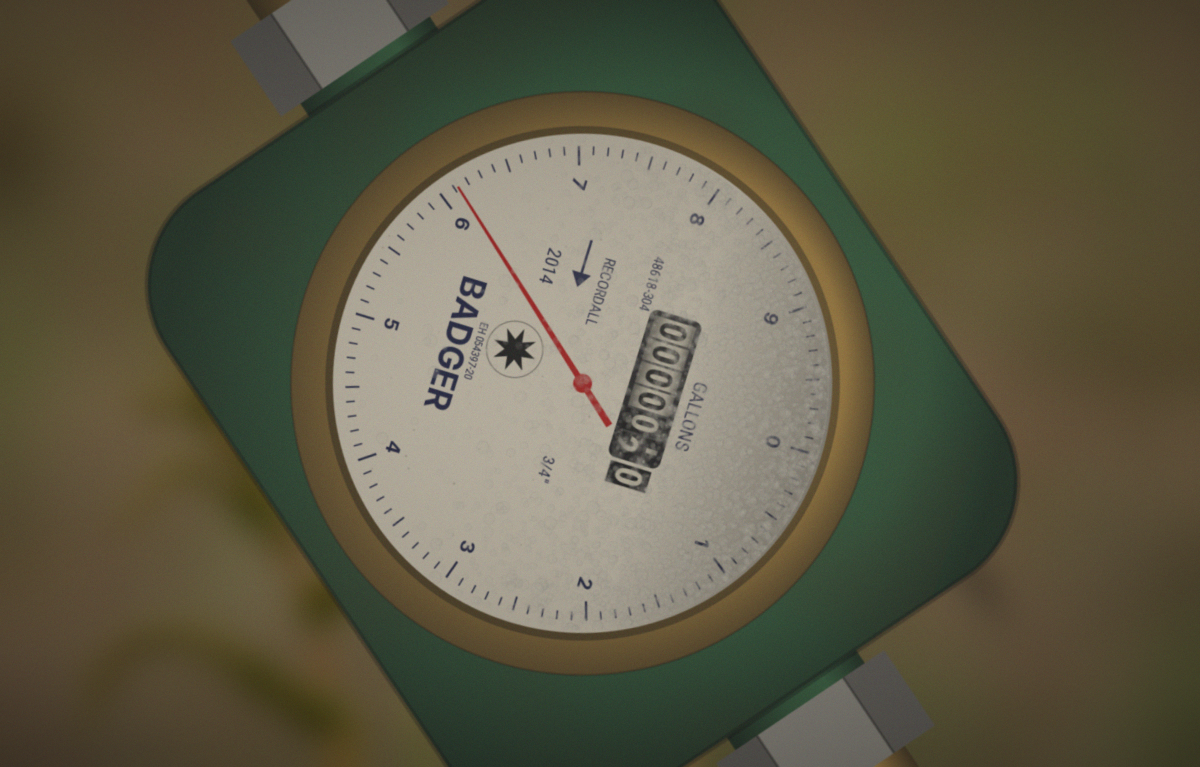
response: 16.1; gal
